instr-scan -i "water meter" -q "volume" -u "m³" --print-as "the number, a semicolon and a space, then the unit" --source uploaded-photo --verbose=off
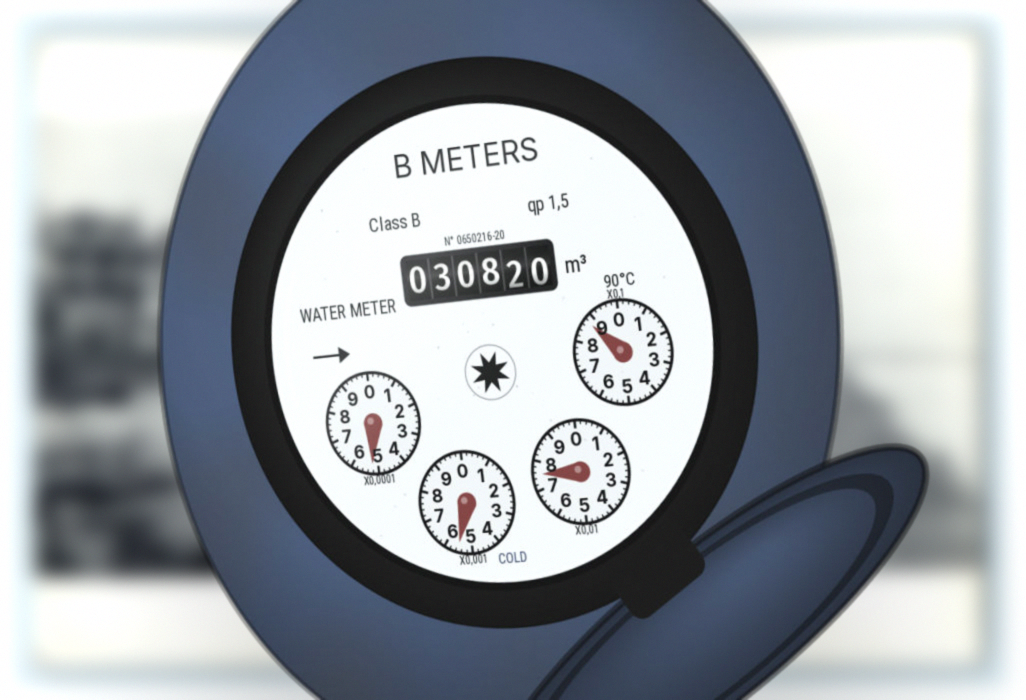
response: 30819.8755; m³
